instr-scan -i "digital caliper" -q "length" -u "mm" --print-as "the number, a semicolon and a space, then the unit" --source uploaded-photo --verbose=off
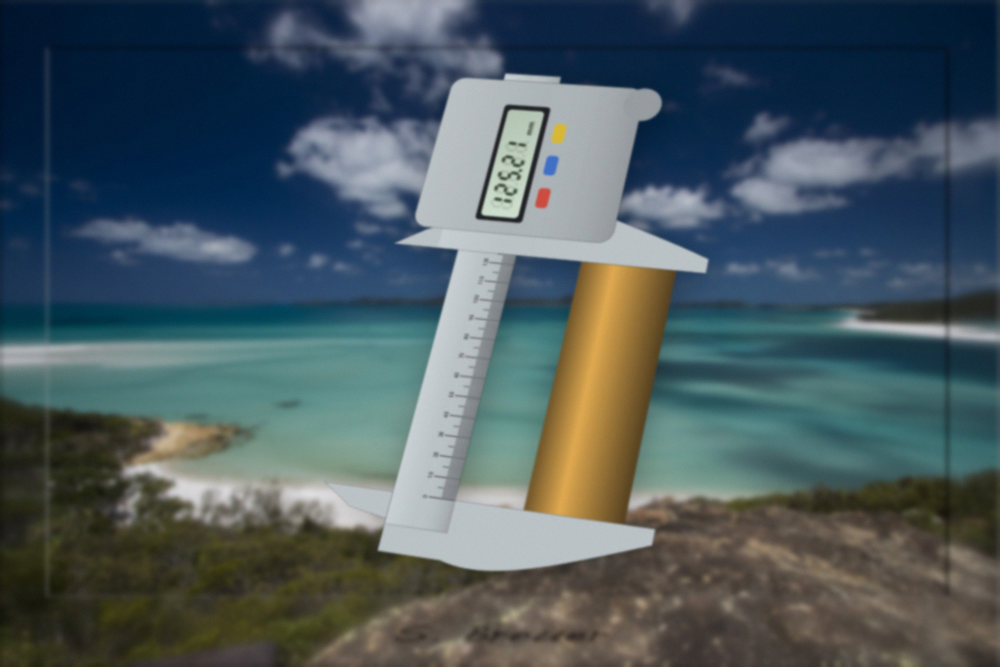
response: 125.21; mm
